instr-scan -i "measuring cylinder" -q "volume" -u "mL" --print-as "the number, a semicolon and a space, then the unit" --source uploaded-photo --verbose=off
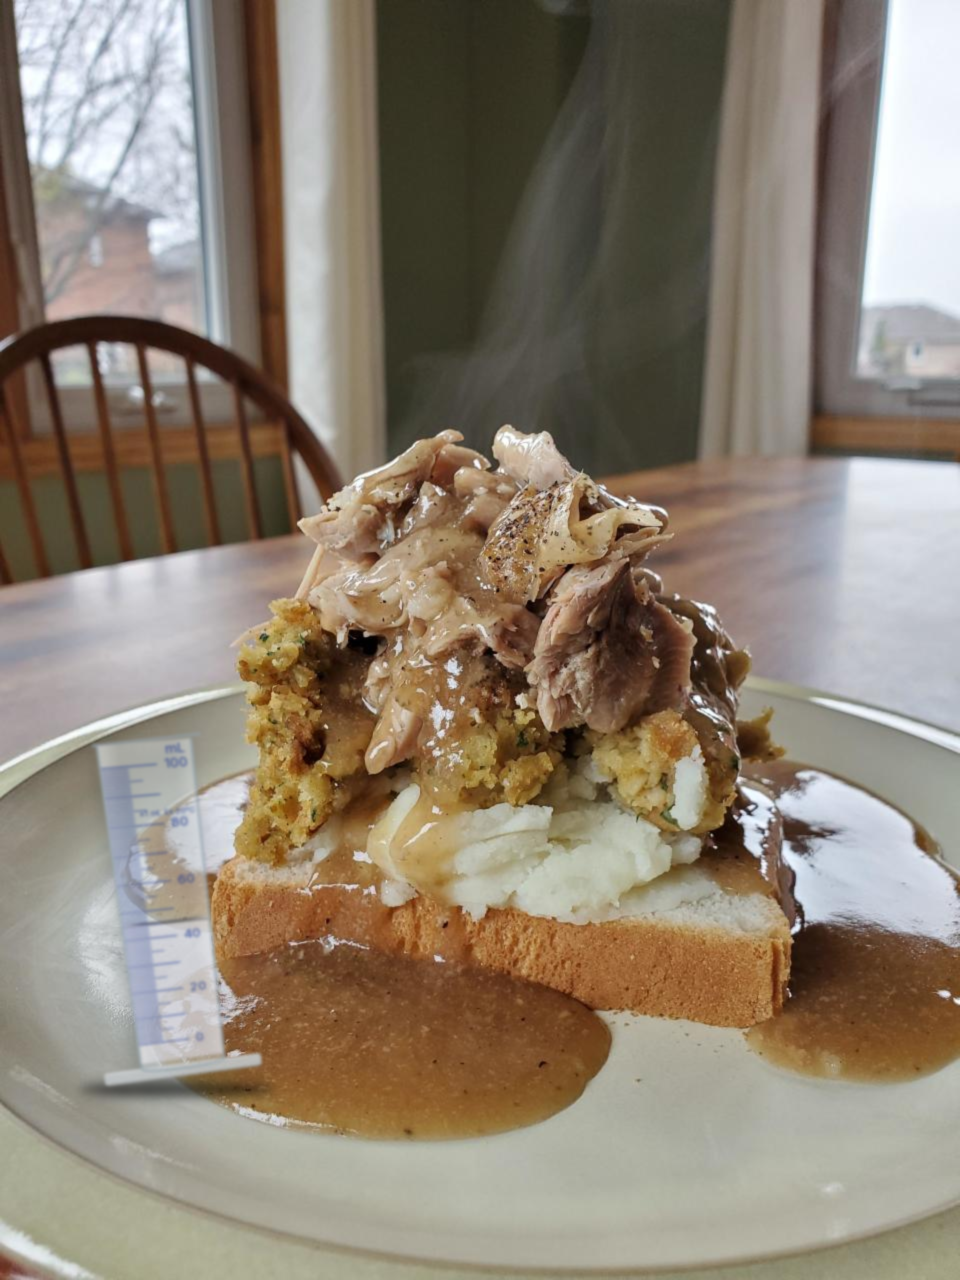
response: 45; mL
